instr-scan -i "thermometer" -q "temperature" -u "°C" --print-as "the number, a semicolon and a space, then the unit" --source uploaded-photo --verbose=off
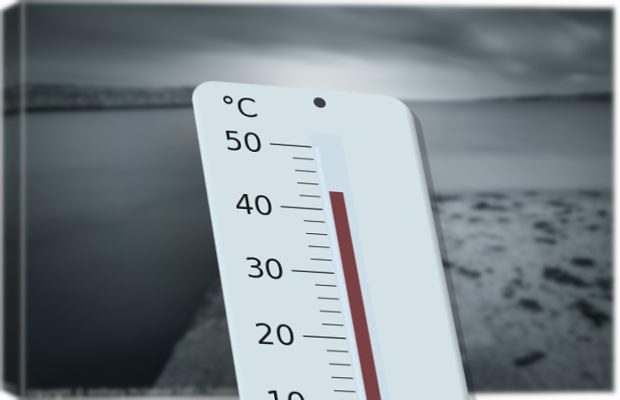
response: 43; °C
